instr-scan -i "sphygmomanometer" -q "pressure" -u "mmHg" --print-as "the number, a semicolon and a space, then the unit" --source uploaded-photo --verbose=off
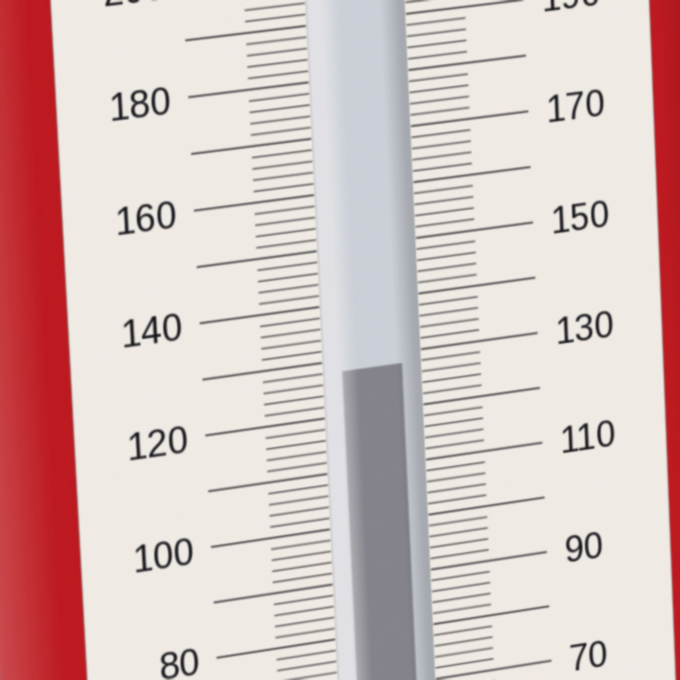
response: 128; mmHg
